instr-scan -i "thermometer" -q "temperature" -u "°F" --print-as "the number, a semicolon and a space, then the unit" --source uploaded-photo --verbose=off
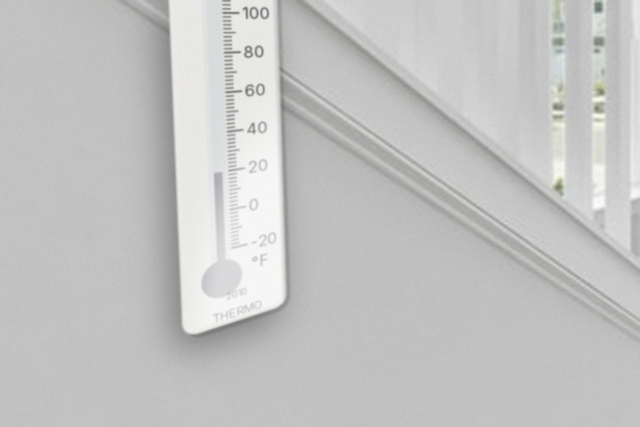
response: 20; °F
